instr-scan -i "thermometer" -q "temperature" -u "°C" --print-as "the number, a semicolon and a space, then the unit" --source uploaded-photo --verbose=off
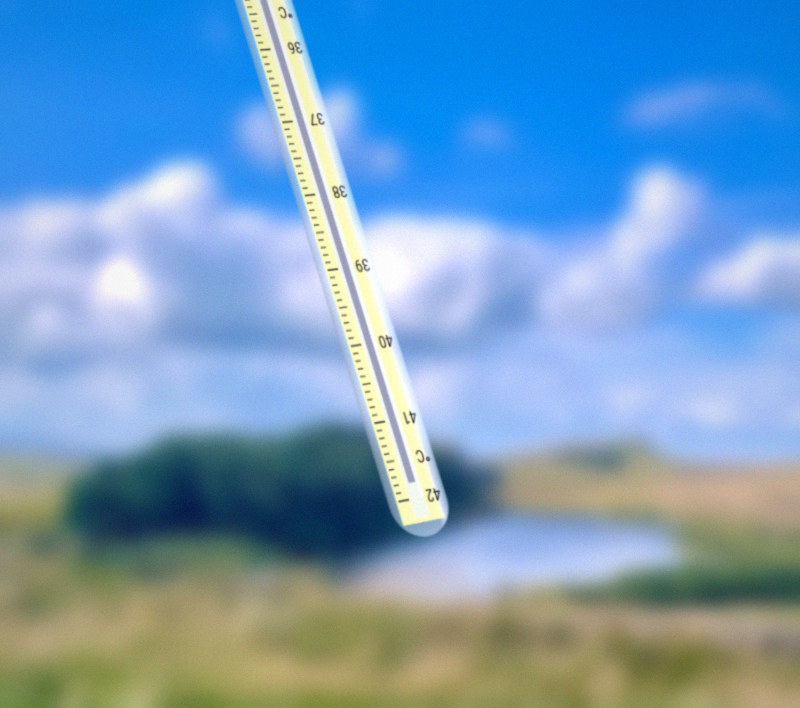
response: 41.8; °C
